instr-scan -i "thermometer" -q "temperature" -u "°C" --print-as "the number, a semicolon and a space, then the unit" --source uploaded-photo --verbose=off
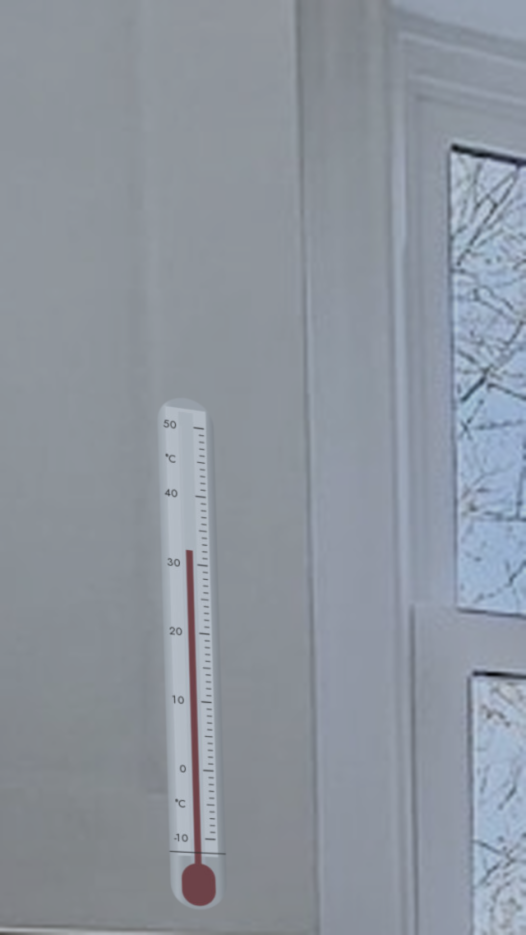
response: 32; °C
